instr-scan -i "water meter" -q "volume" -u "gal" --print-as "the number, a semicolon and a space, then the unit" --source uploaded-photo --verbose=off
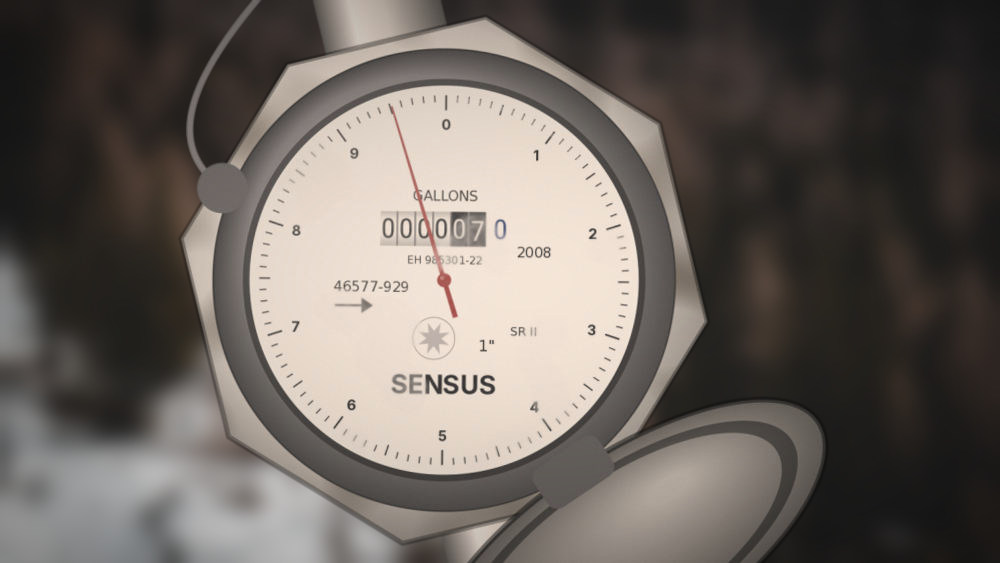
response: 69.5; gal
